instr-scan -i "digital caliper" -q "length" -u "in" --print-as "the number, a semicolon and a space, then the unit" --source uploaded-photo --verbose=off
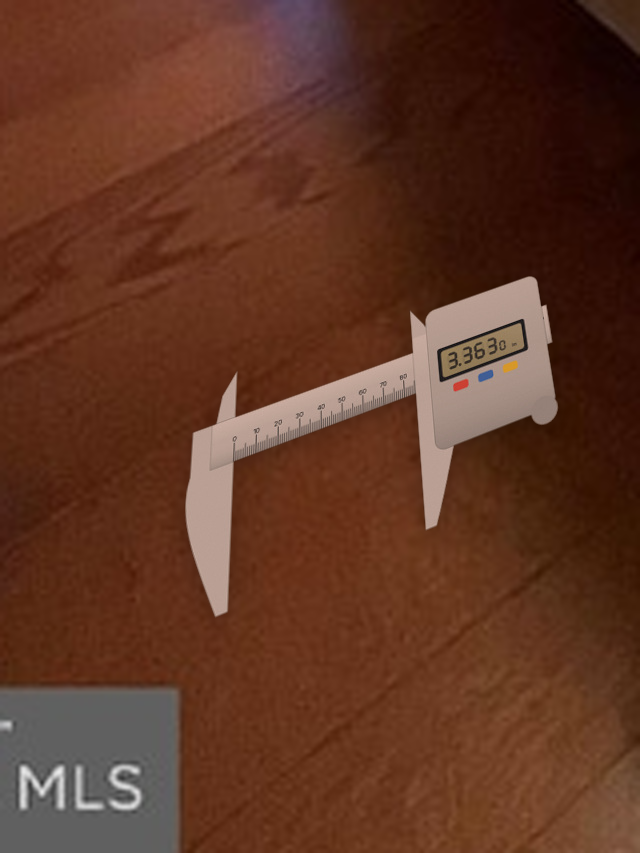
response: 3.3630; in
